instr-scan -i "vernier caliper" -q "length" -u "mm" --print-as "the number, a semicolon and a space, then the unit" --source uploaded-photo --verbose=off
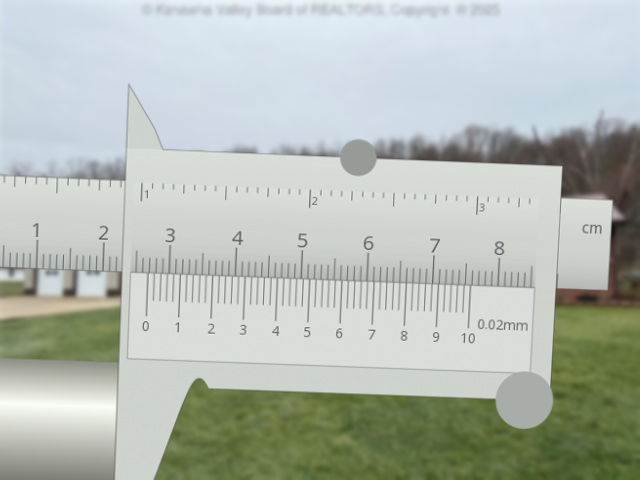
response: 26.8; mm
